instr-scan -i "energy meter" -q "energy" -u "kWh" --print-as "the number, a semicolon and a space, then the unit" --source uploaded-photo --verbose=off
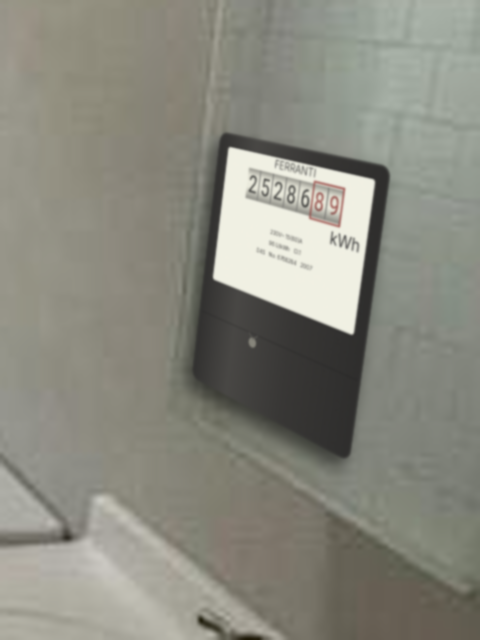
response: 25286.89; kWh
